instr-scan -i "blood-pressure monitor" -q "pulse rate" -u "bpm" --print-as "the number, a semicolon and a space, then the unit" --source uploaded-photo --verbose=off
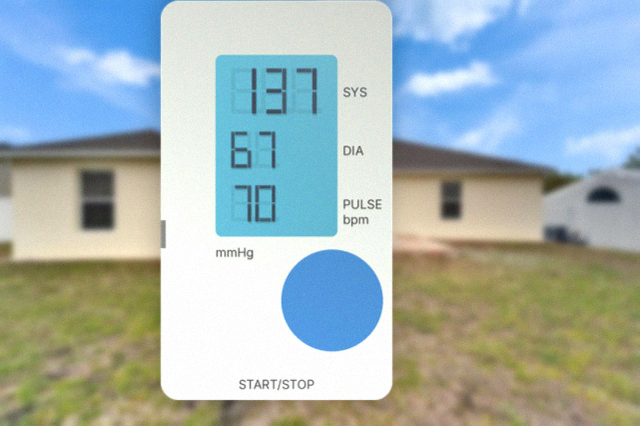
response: 70; bpm
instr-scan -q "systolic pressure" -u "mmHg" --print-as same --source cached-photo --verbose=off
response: 137; mmHg
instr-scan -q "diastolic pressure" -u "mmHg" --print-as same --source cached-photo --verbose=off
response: 67; mmHg
